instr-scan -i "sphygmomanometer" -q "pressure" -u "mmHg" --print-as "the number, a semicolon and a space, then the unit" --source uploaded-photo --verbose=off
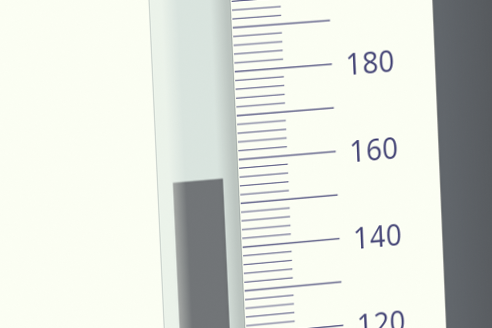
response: 156; mmHg
